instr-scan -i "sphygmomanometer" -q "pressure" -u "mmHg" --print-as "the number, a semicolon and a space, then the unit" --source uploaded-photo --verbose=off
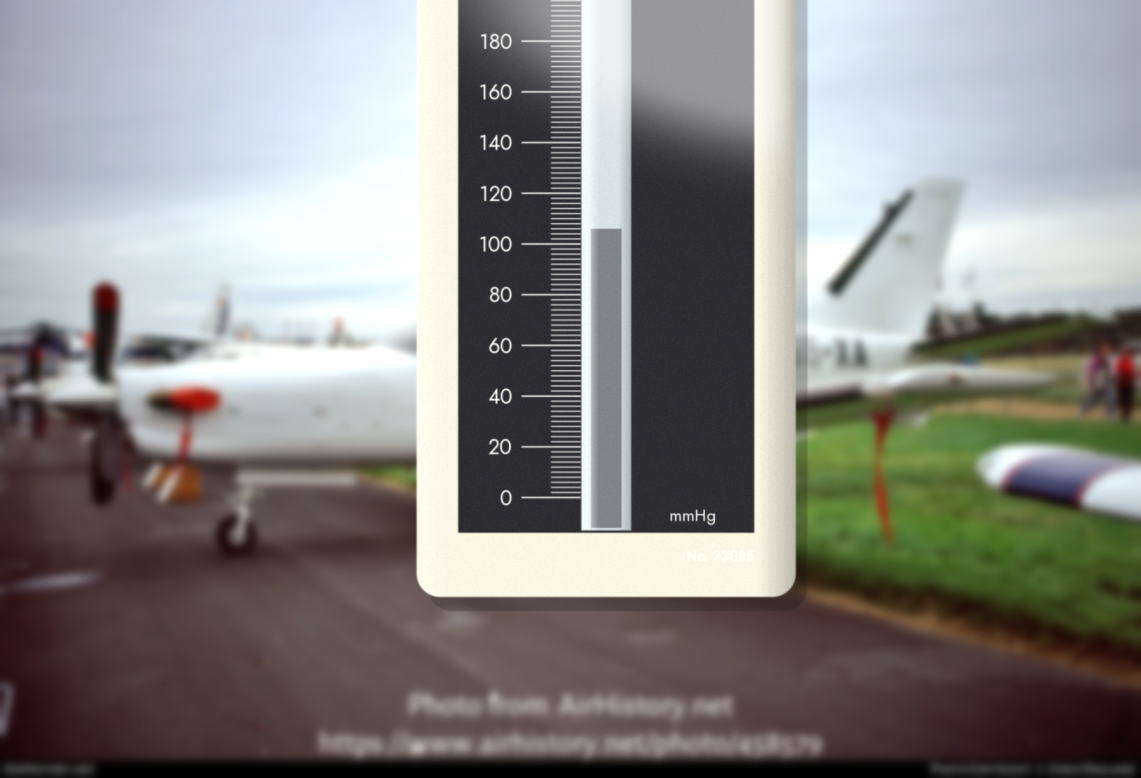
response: 106; mmHg
